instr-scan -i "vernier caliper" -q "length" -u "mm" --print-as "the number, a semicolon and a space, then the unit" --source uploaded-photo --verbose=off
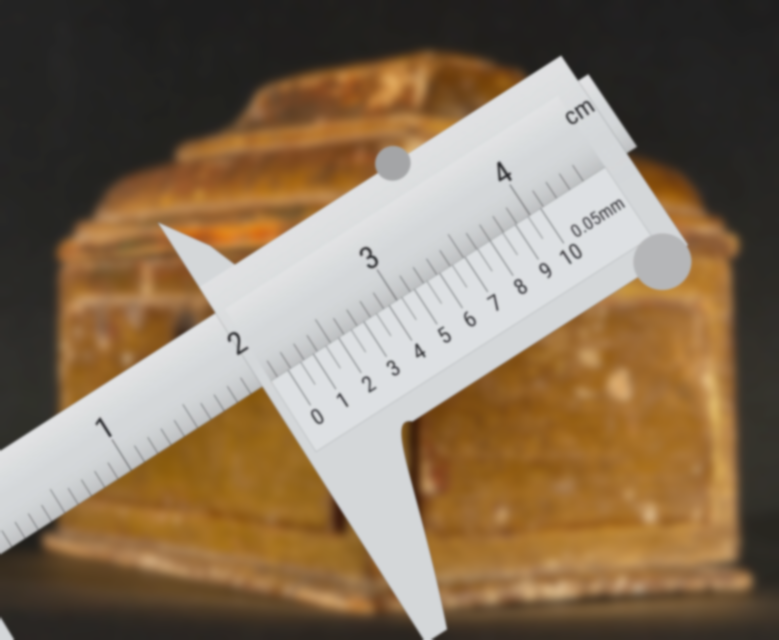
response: 21.8; mm
